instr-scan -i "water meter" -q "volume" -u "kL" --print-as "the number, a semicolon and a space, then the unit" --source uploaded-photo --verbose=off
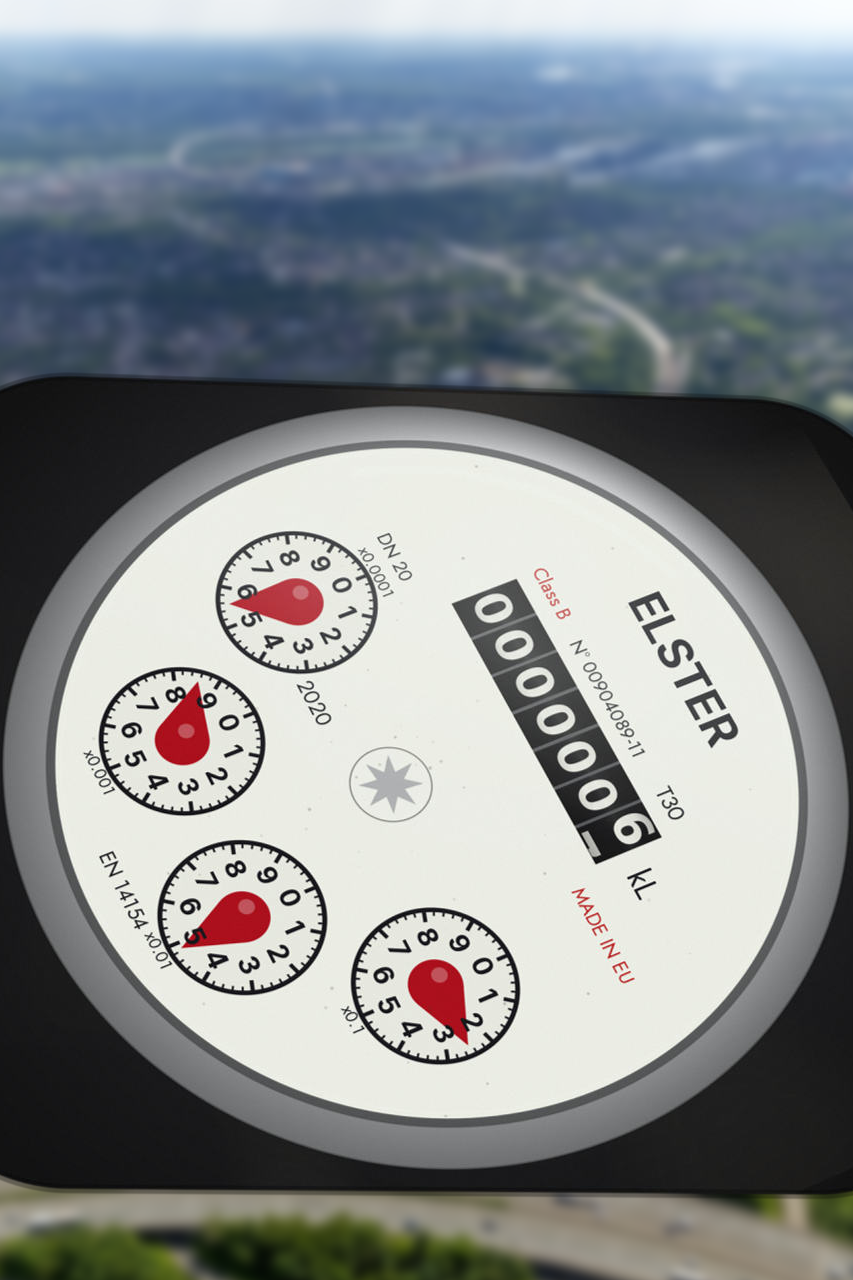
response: 6.2485; kL
